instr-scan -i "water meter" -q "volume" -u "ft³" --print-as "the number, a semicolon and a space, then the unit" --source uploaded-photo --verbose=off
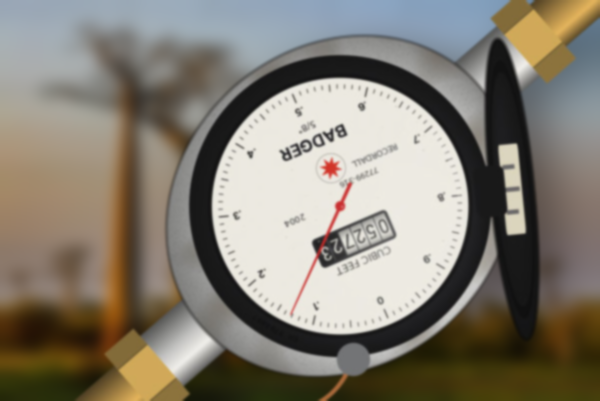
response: 52723.13; ft³
